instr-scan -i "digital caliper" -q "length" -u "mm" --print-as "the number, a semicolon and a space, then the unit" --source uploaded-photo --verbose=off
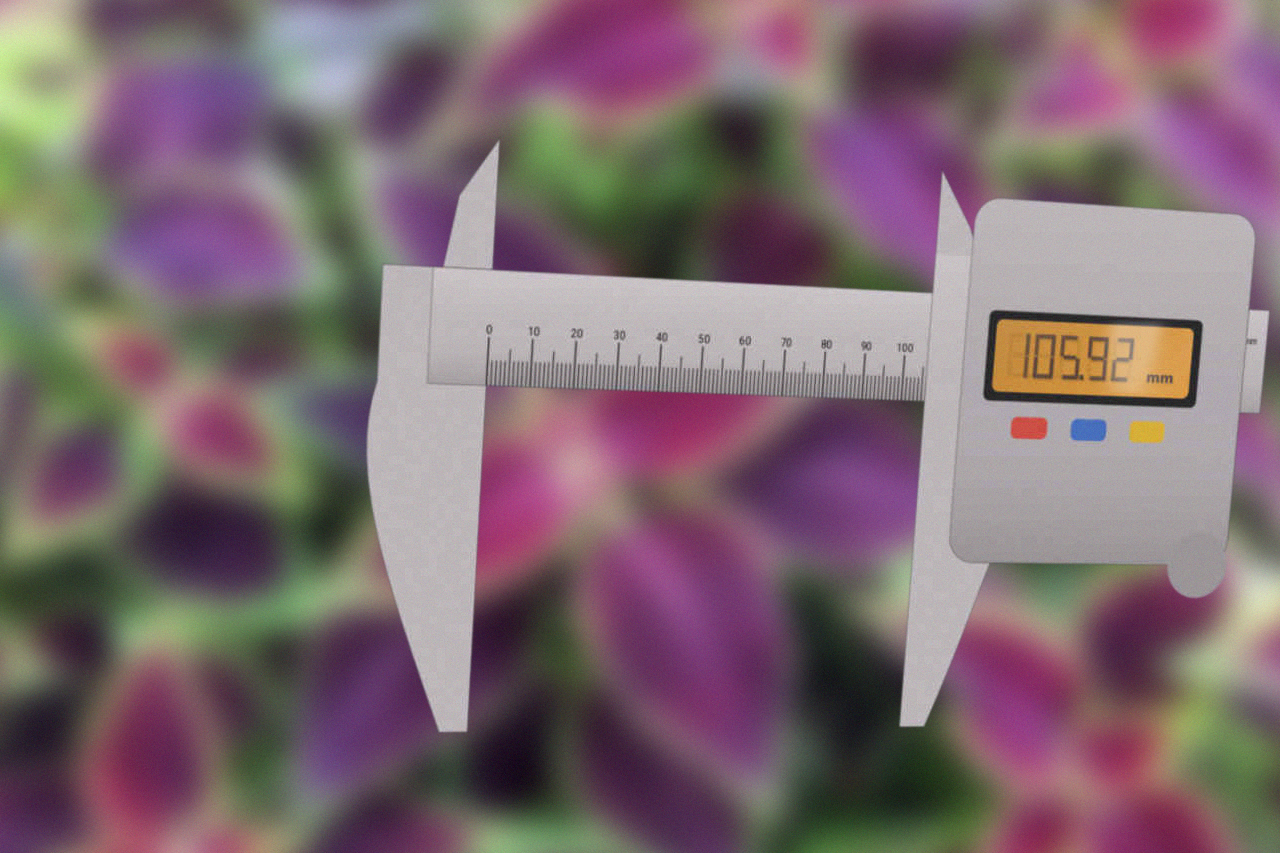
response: 105.92; mm
